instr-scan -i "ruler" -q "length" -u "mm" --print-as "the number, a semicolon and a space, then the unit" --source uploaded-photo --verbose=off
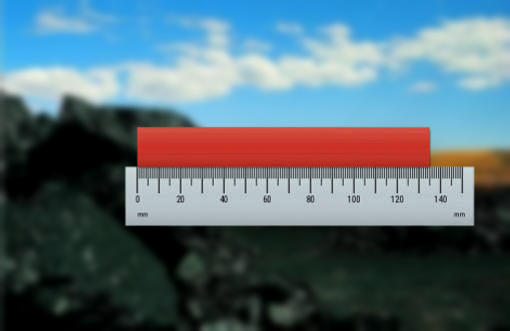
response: 135; mm
